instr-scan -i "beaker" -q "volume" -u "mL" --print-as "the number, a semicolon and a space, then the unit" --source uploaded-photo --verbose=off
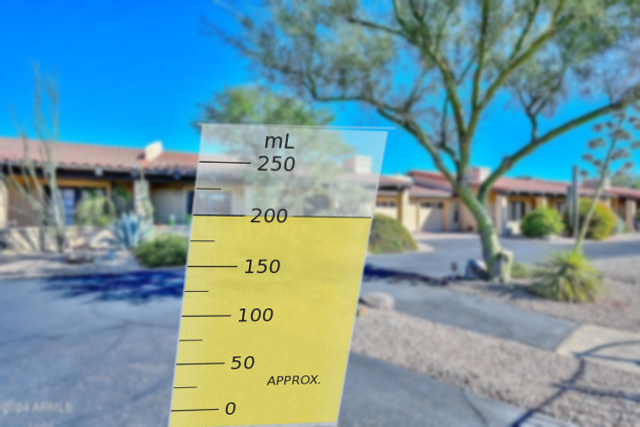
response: 200; mL
